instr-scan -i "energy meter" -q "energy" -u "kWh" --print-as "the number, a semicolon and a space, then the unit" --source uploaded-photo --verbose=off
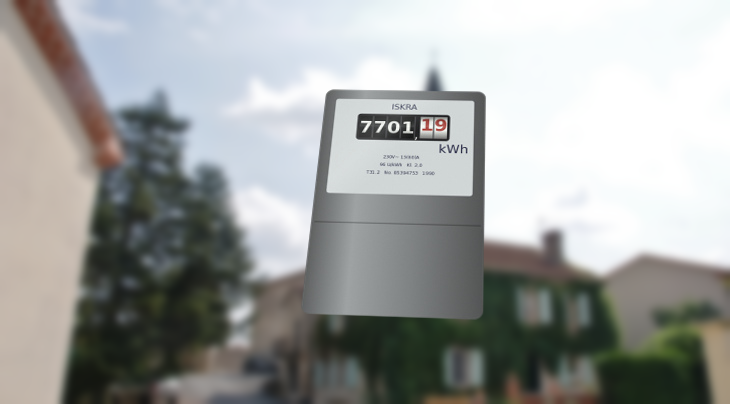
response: 7701.19; kWh
